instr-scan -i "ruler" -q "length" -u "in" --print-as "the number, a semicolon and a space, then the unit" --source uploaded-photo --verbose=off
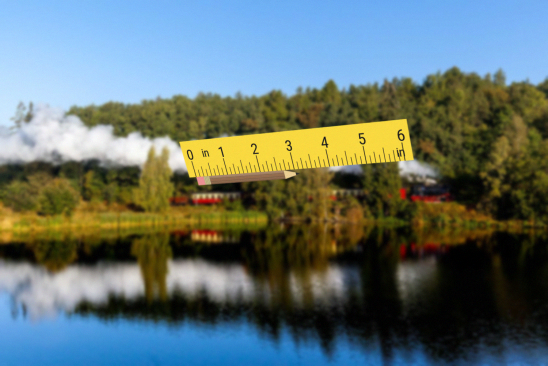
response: 3.125; in
